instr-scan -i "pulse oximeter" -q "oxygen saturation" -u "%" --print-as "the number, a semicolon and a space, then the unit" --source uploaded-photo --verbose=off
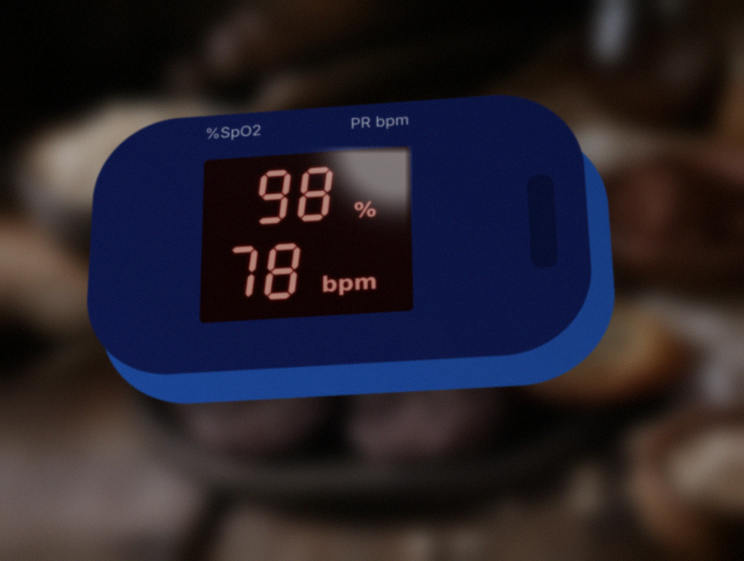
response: 98; %
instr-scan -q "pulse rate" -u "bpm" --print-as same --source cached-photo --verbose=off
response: 78; bpm
